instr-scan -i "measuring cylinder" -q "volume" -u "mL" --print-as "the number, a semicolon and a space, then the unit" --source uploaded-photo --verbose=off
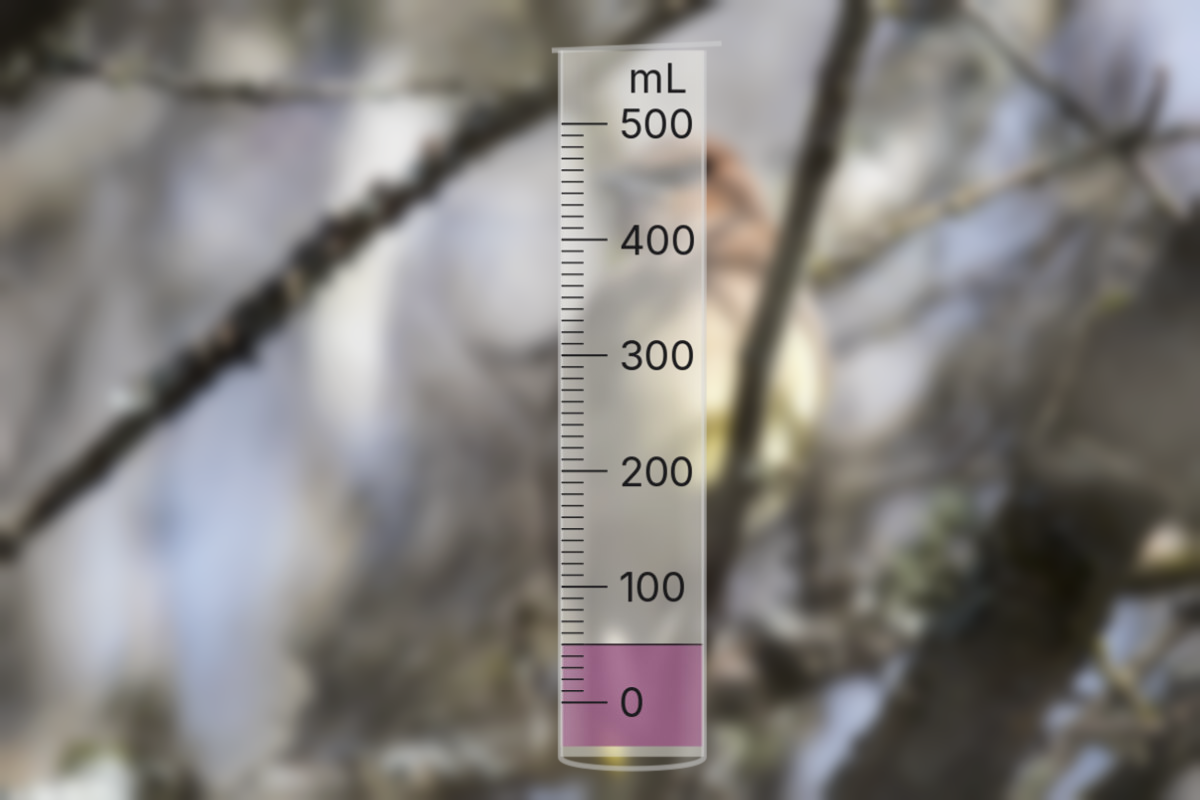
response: 50; mL
